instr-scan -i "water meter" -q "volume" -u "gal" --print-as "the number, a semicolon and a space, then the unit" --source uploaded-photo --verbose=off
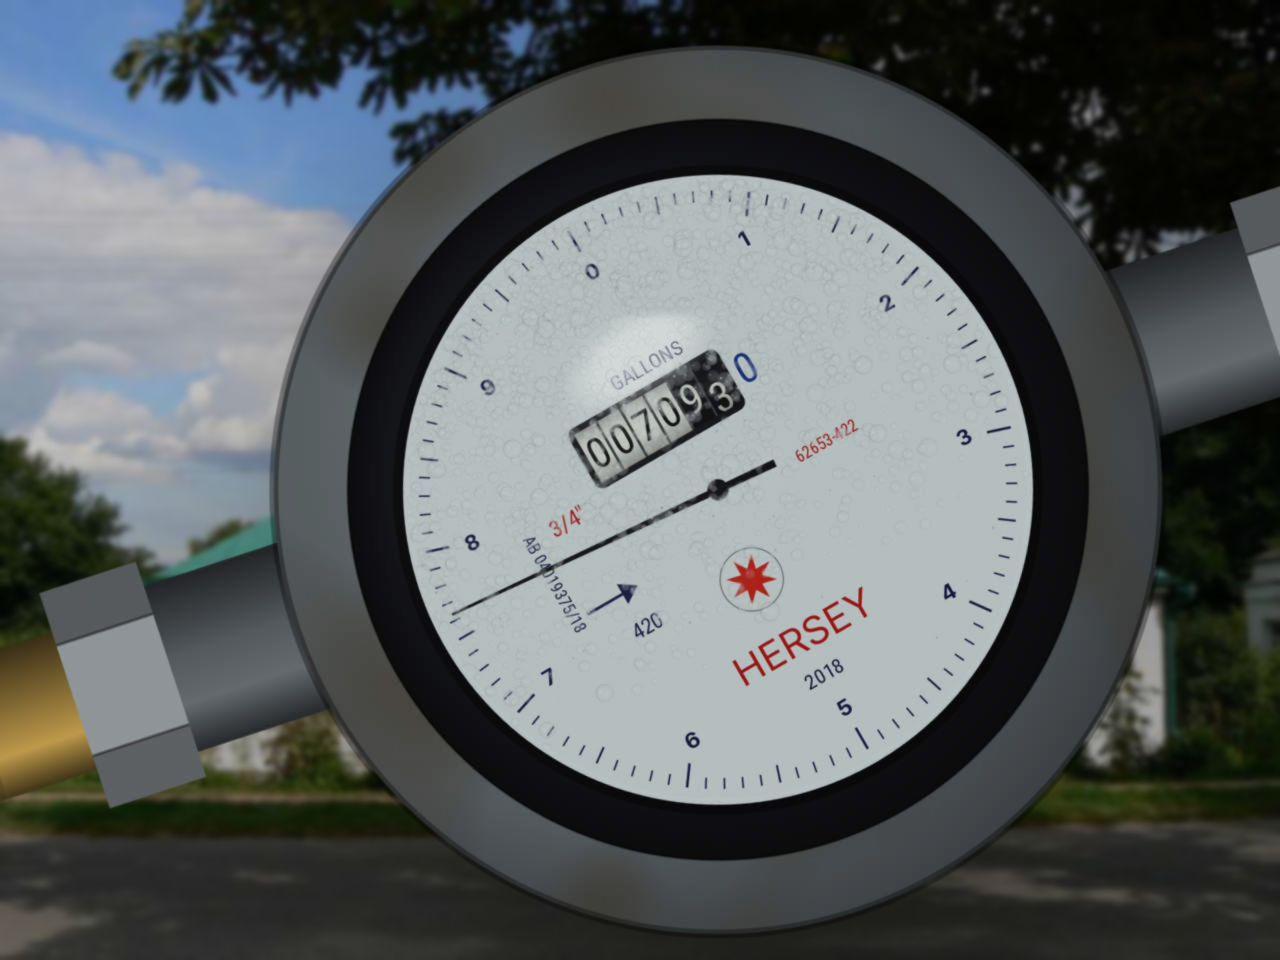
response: 70927.6; gal
